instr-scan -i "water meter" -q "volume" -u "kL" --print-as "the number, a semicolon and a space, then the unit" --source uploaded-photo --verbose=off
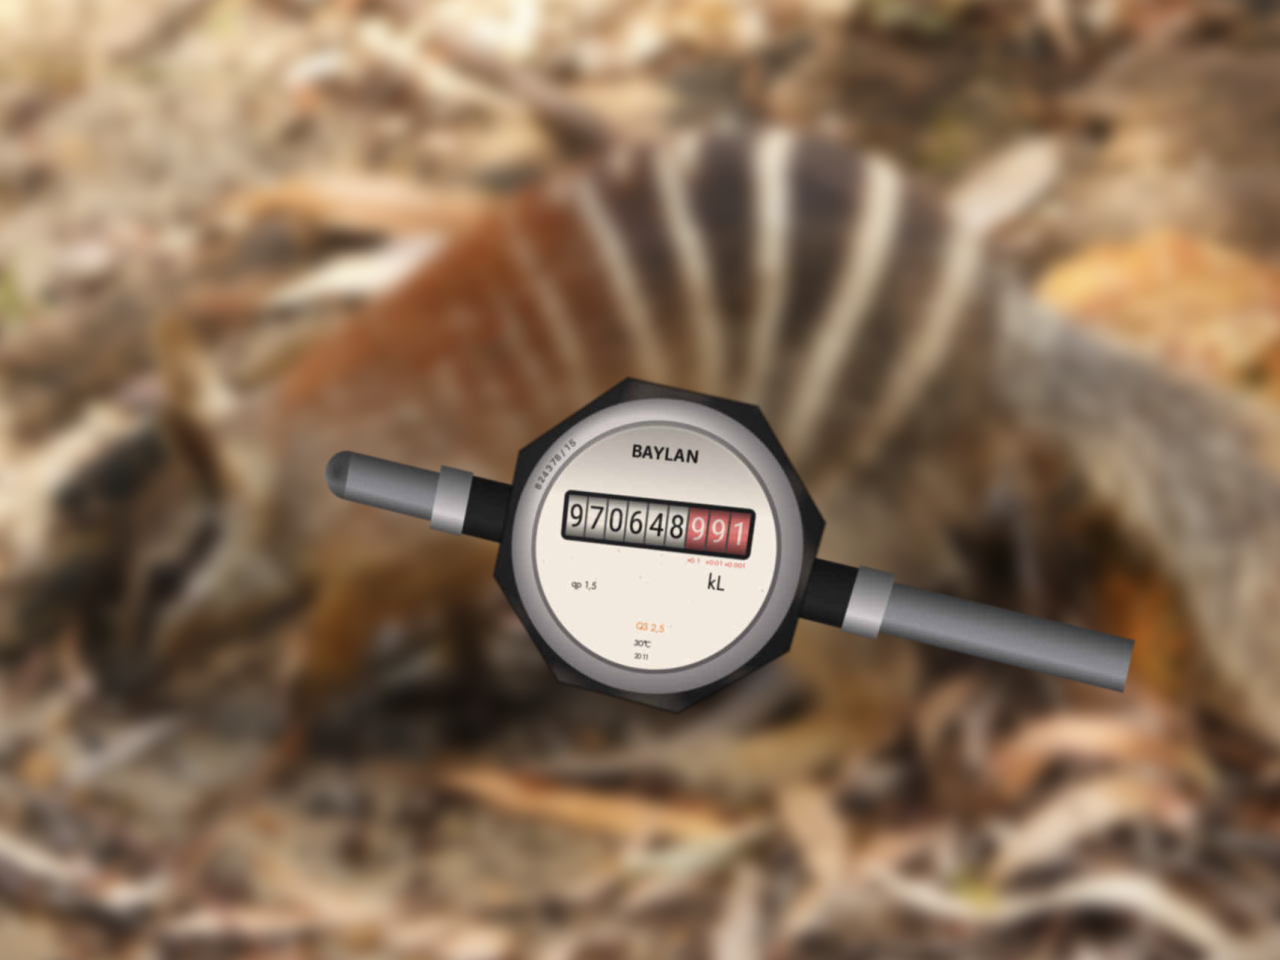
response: 970648.991; kL
